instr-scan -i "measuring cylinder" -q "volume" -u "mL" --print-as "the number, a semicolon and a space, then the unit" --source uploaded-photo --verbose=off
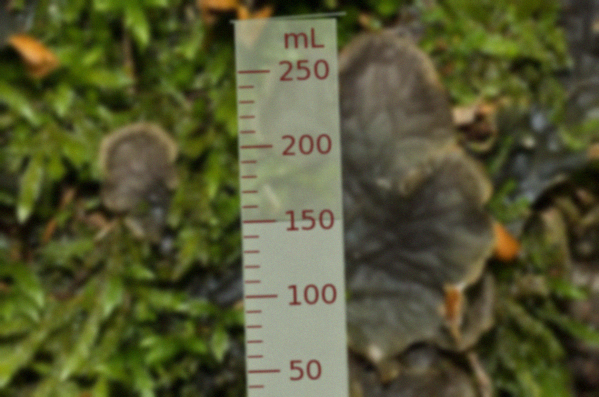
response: 150; mL
